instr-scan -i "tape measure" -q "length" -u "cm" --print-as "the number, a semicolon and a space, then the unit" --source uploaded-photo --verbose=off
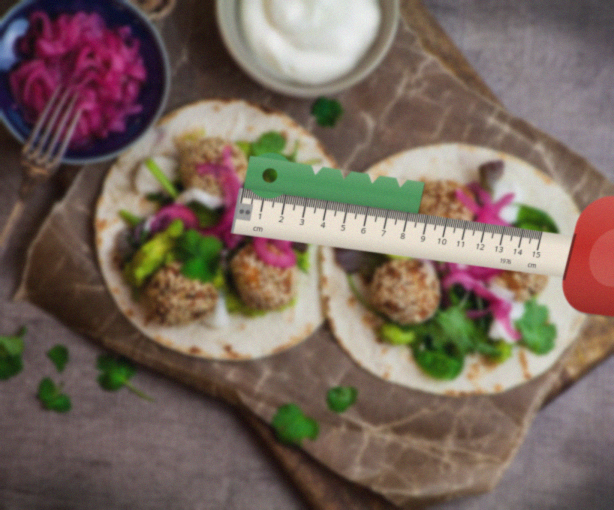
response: 8.5; cm
